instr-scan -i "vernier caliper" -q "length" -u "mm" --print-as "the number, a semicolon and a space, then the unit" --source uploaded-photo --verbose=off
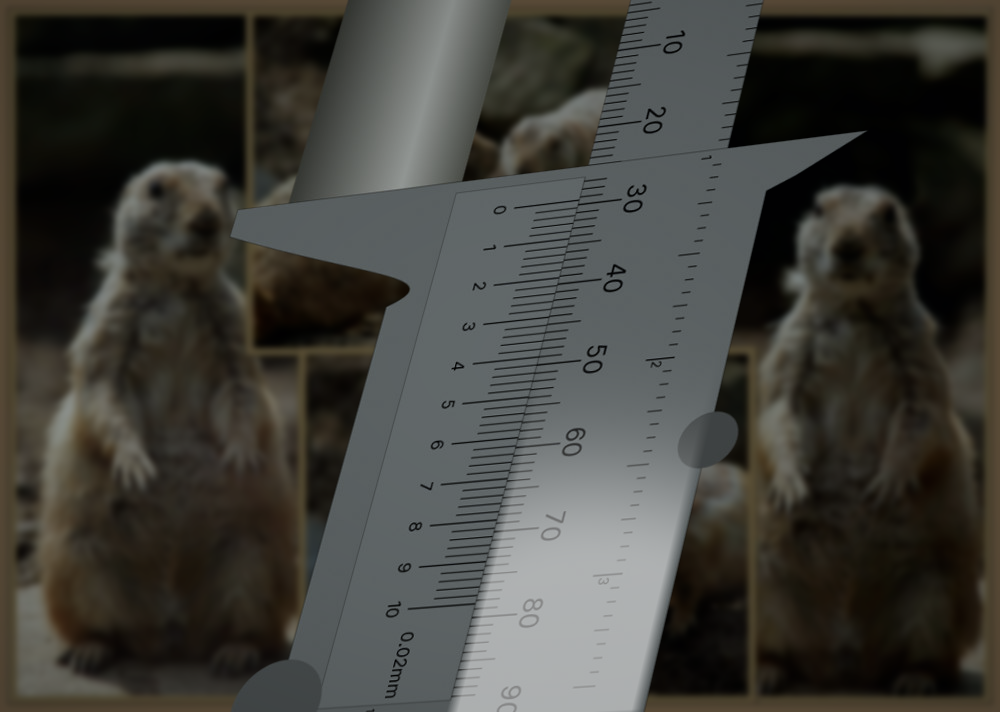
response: 29.4; mm
